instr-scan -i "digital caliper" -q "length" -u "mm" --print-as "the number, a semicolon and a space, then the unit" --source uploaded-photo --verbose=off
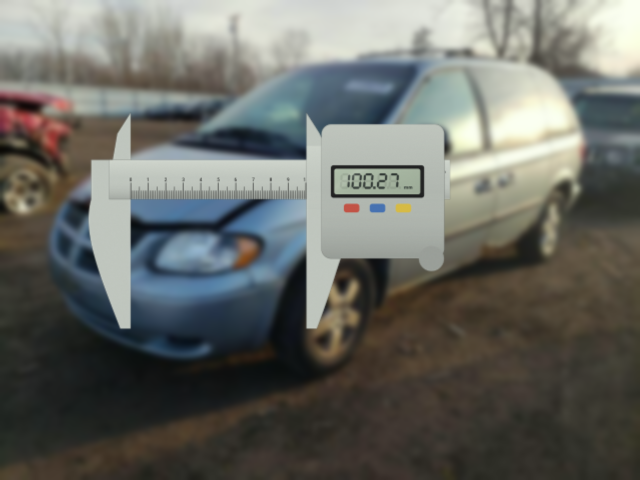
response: 100.27; mm
